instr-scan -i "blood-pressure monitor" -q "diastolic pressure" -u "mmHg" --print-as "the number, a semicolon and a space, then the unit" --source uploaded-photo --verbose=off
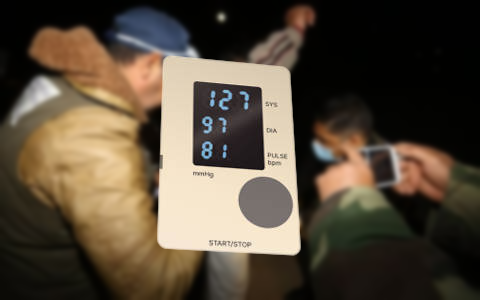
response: 97; mmHg
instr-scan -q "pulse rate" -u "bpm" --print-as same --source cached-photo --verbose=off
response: 81; bpm
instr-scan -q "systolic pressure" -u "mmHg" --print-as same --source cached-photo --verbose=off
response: 127; mmHg
